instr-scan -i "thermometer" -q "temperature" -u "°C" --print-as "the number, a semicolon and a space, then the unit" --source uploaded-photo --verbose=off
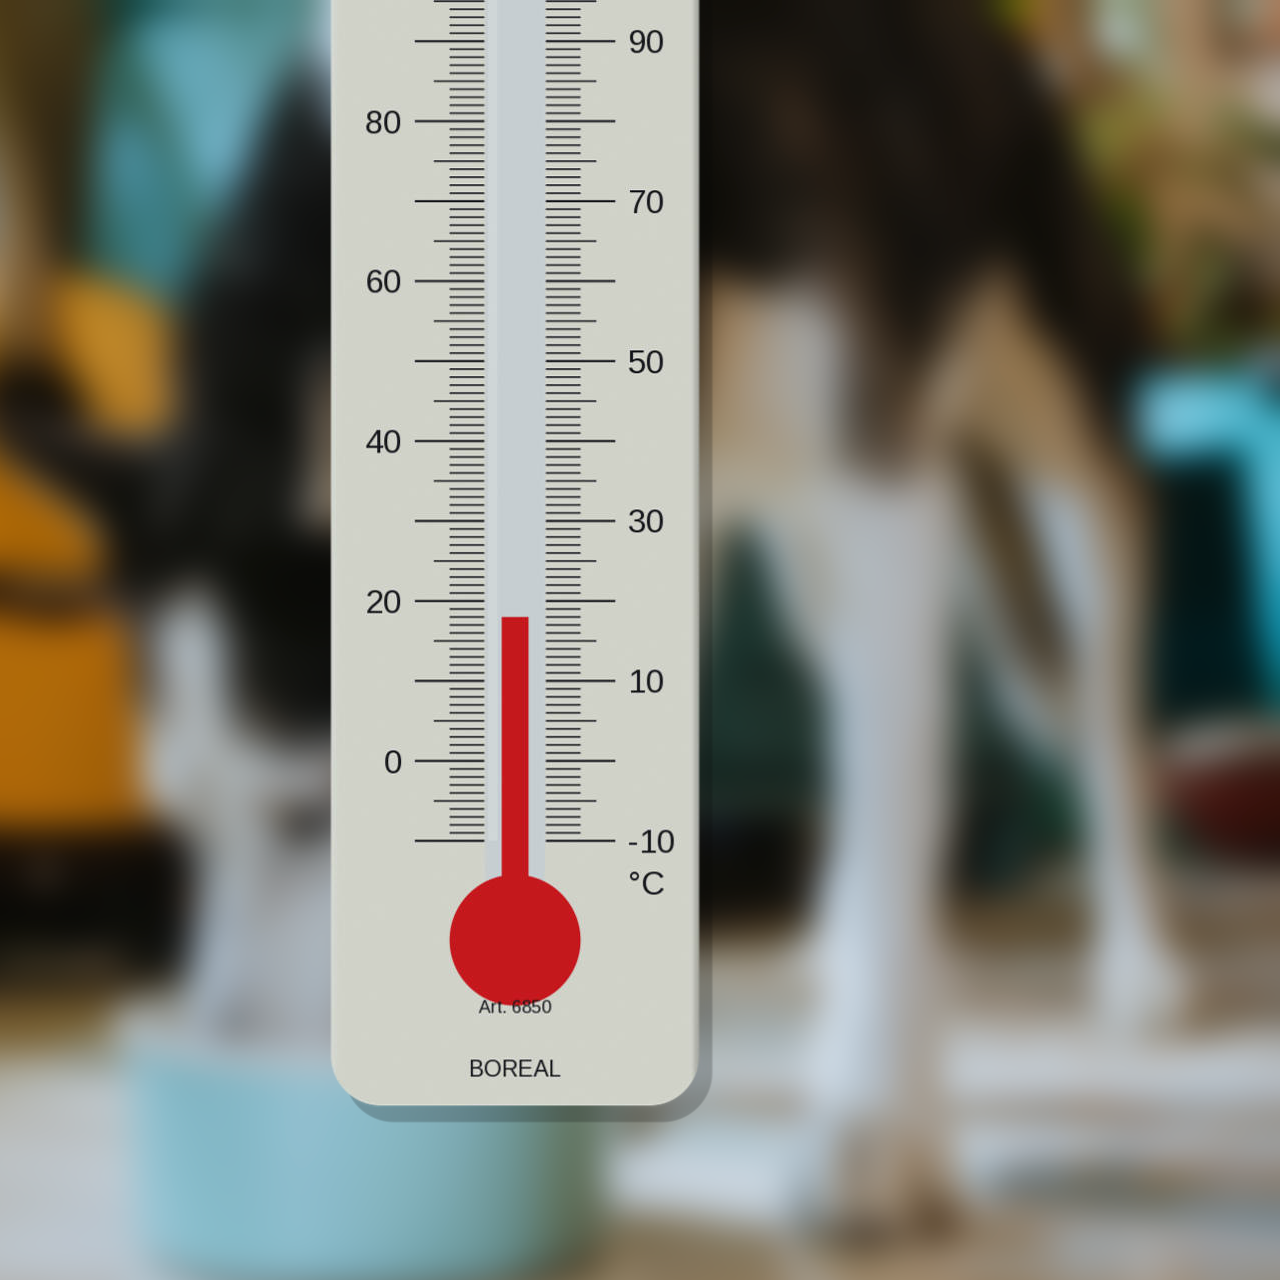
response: 18; °C
